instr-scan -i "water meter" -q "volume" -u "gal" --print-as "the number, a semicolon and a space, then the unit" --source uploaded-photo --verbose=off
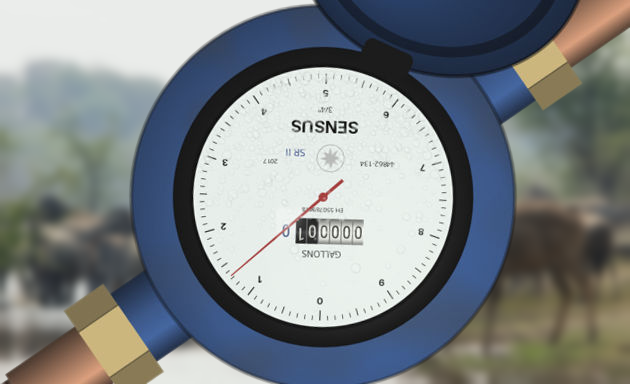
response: 11.3; gal
